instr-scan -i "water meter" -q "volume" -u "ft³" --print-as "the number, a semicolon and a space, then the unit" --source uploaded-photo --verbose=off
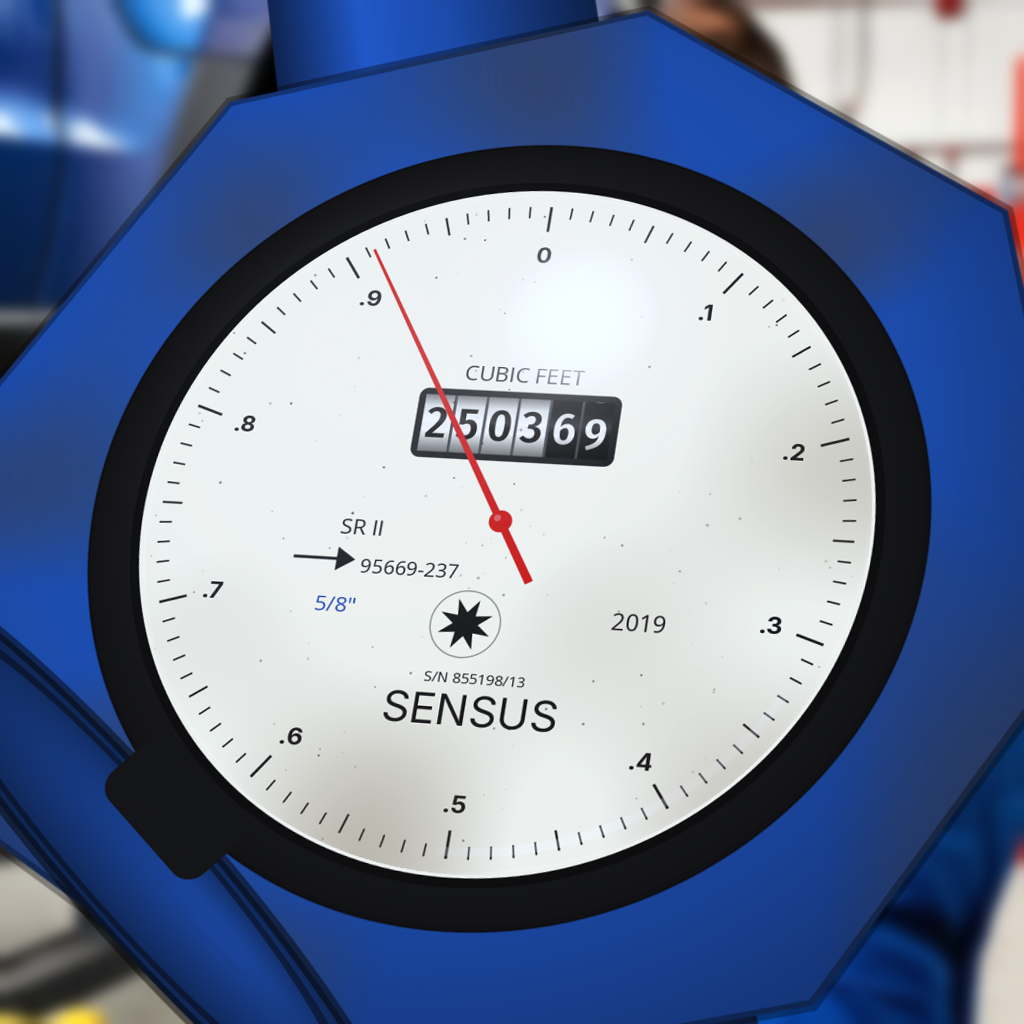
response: 250368.91; ft³
